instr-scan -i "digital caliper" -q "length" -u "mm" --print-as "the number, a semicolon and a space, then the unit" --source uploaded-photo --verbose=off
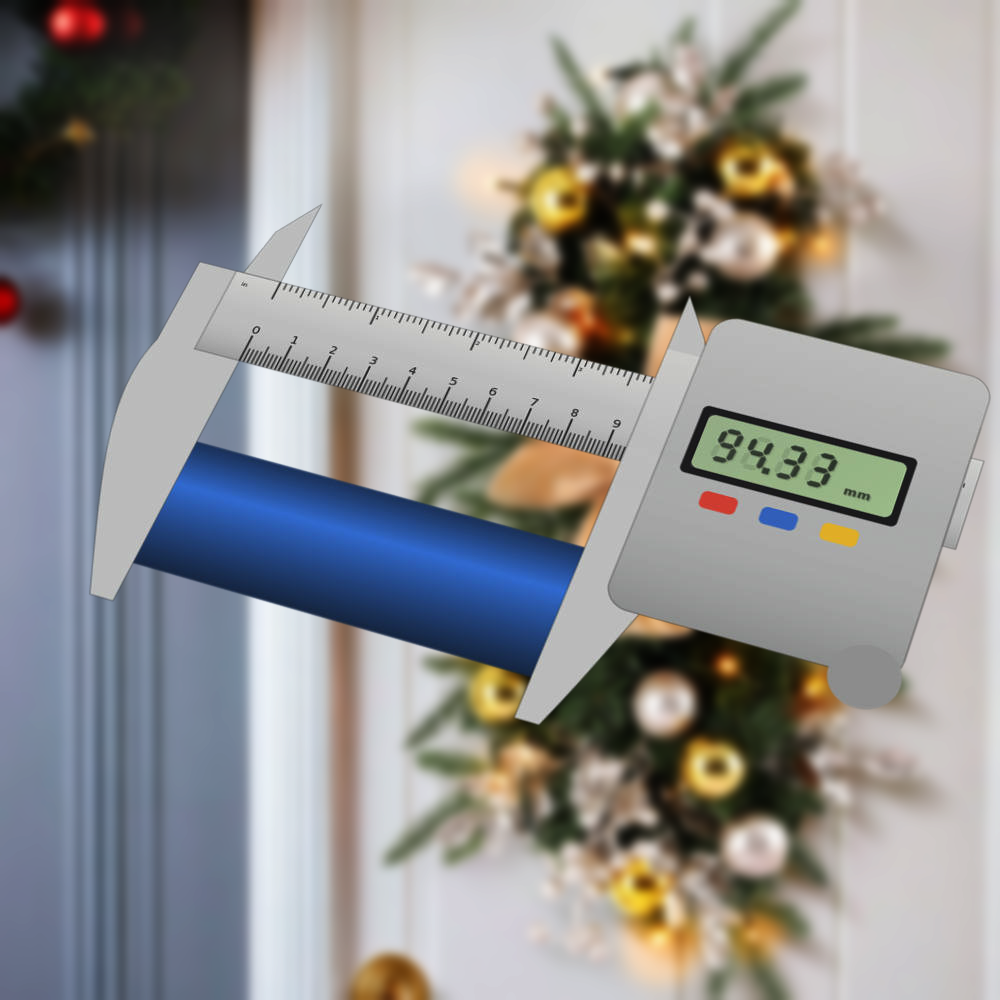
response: 94.33; mm
